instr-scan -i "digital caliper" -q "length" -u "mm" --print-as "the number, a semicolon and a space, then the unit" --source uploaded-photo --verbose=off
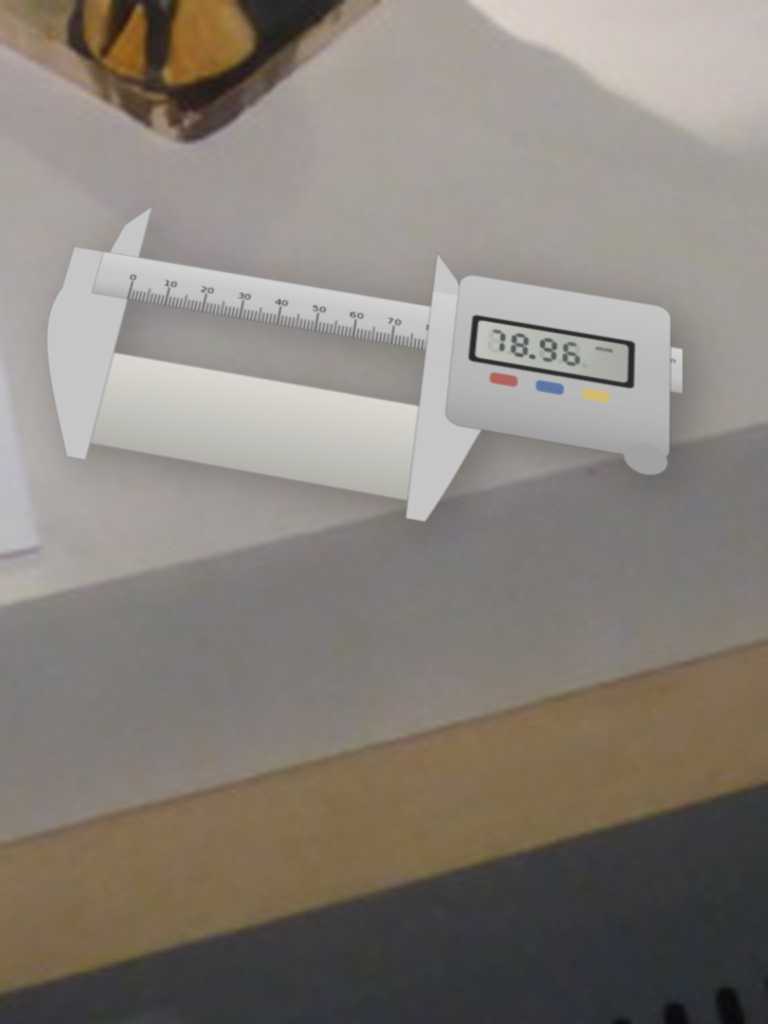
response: 78.96; mm
